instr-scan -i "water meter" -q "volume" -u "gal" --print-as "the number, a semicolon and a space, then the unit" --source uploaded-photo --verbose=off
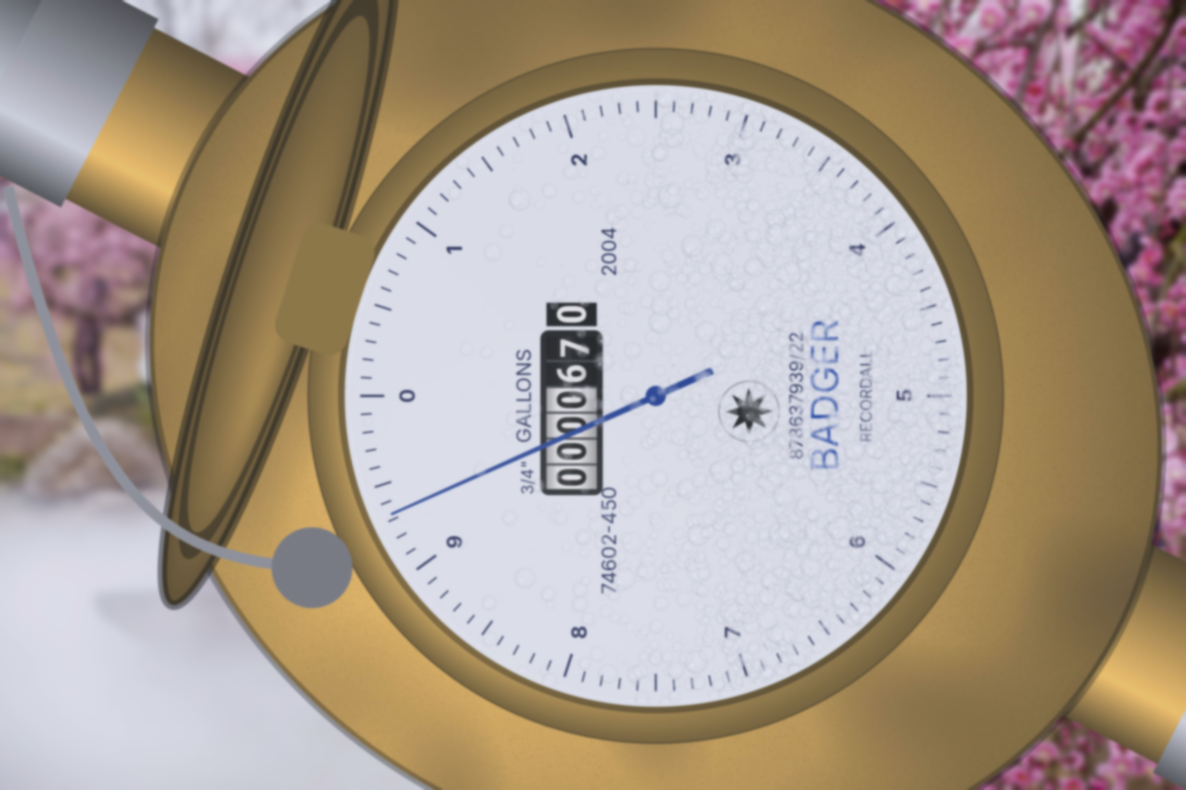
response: 669.3; gal
